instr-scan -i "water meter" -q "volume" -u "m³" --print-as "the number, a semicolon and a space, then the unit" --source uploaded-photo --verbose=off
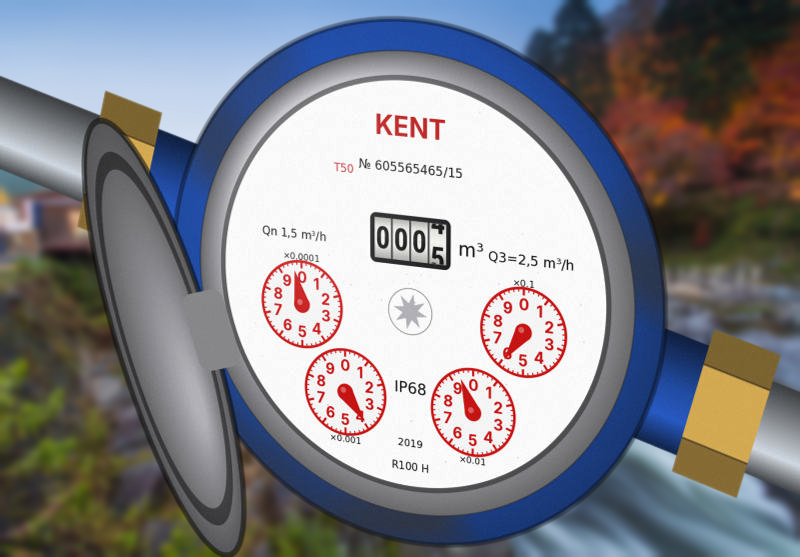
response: 4.5939; m³
